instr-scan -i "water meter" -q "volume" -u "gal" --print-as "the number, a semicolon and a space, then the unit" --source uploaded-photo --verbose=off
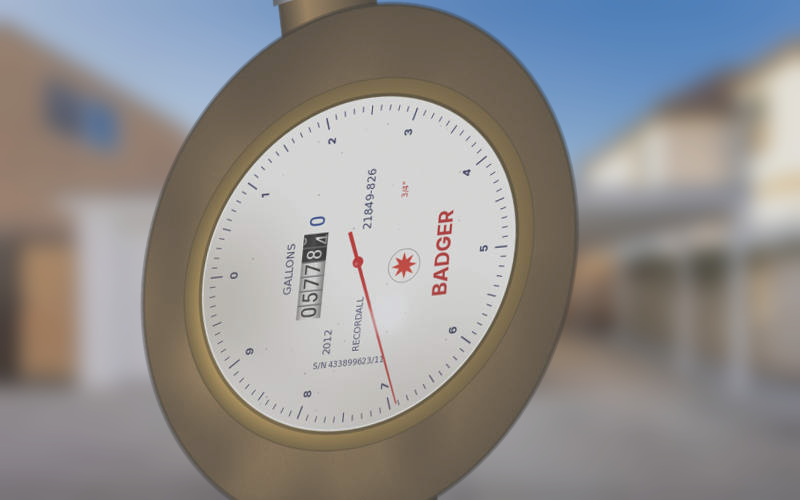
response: 577836.9; gal
